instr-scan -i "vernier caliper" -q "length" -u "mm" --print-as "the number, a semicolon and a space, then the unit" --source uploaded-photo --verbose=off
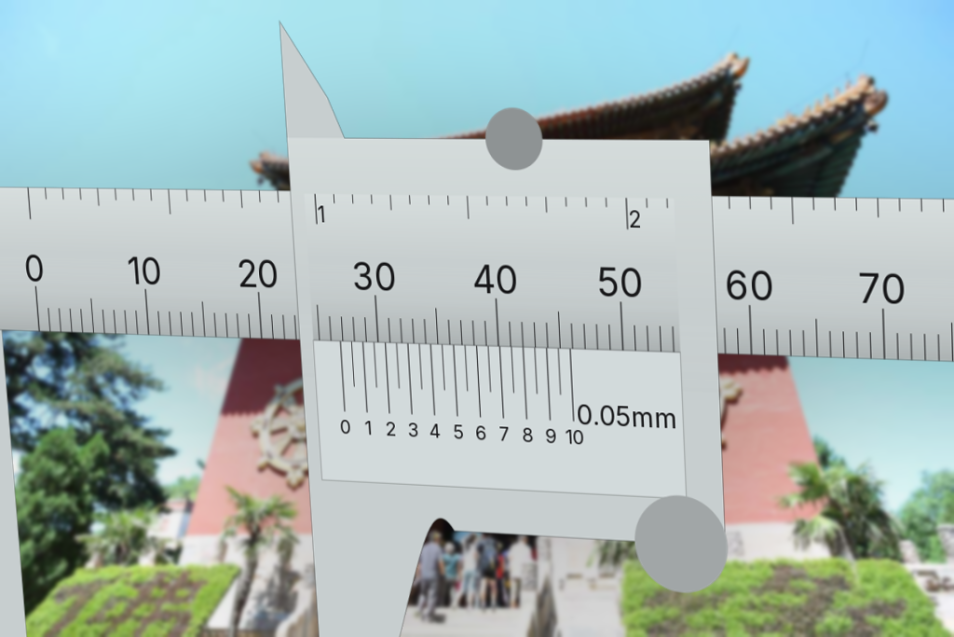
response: 26.8; mm
